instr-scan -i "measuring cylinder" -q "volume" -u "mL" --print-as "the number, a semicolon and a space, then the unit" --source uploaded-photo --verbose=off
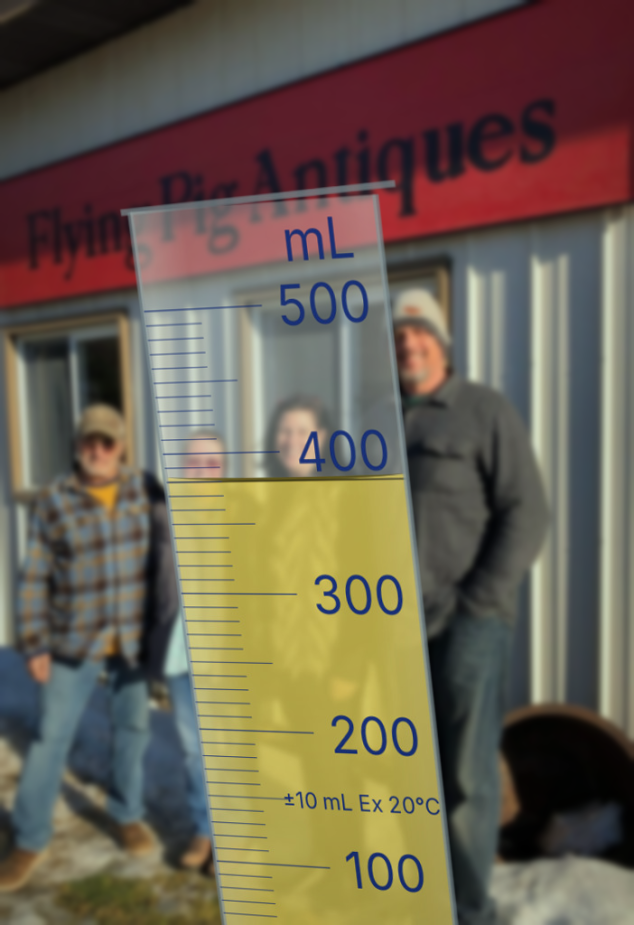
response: 380; mL
